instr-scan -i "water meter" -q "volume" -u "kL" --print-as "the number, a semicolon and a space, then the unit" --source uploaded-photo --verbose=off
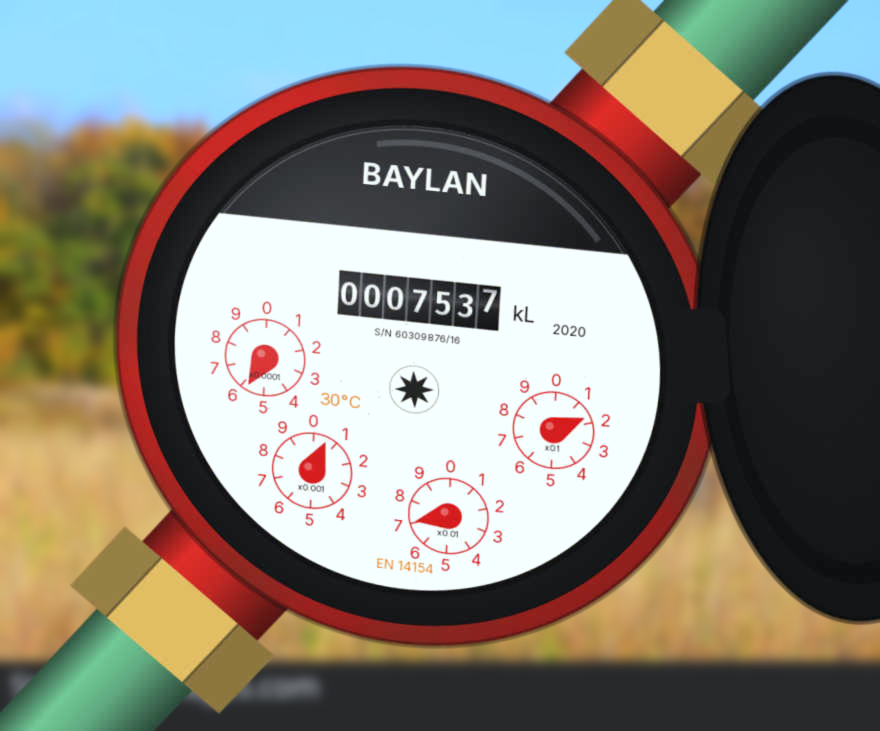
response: 7537.1705; kL
